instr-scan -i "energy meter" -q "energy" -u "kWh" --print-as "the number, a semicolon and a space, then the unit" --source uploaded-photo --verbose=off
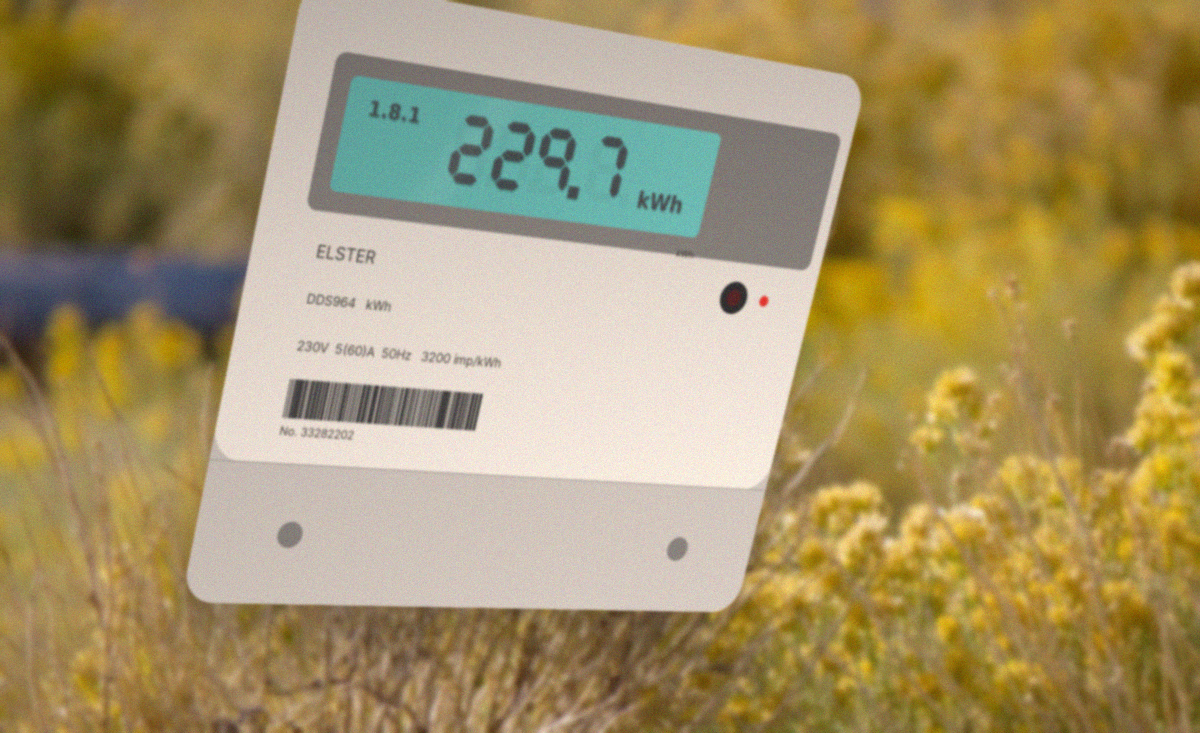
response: 229.7; kWh
